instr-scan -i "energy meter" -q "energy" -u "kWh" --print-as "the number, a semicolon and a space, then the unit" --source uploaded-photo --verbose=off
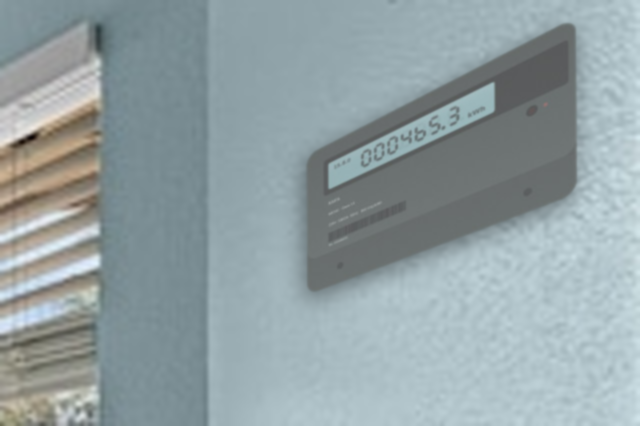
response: 465.3; kWh
